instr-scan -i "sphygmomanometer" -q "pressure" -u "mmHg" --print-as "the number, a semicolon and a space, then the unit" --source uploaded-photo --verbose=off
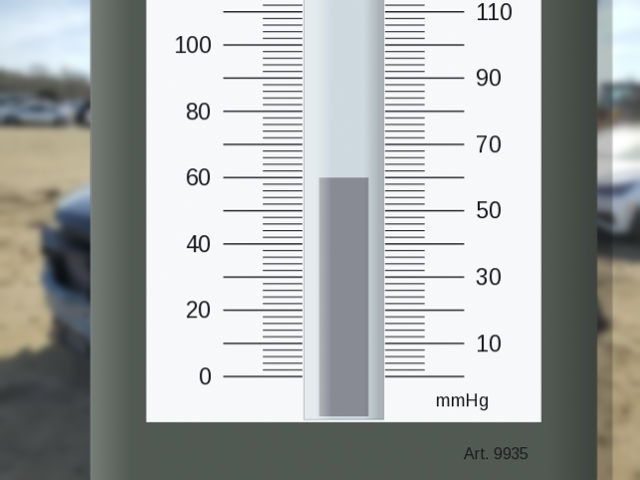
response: 60; mmHg
